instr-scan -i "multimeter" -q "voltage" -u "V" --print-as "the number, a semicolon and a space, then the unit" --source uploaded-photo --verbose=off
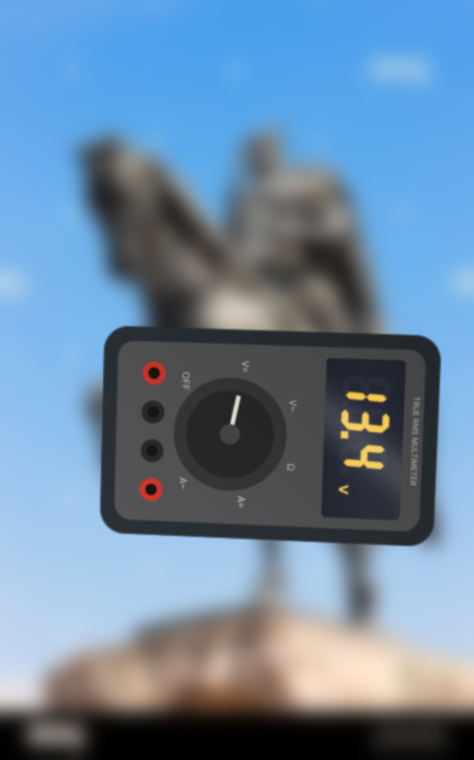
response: 13.4; V
